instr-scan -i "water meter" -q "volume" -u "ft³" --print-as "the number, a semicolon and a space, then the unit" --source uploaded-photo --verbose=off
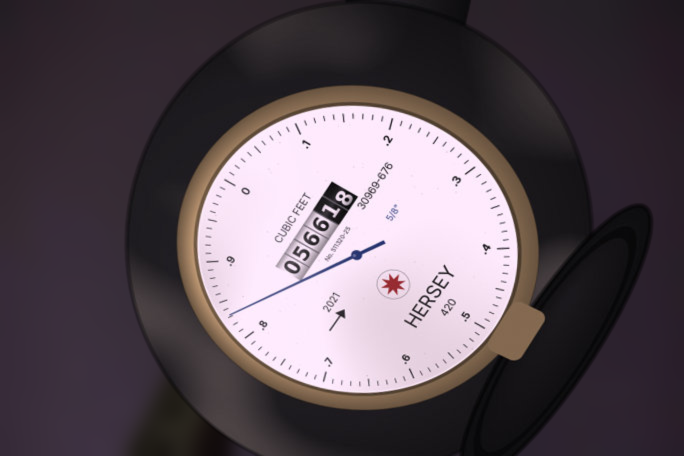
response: 56617.83; ft³
